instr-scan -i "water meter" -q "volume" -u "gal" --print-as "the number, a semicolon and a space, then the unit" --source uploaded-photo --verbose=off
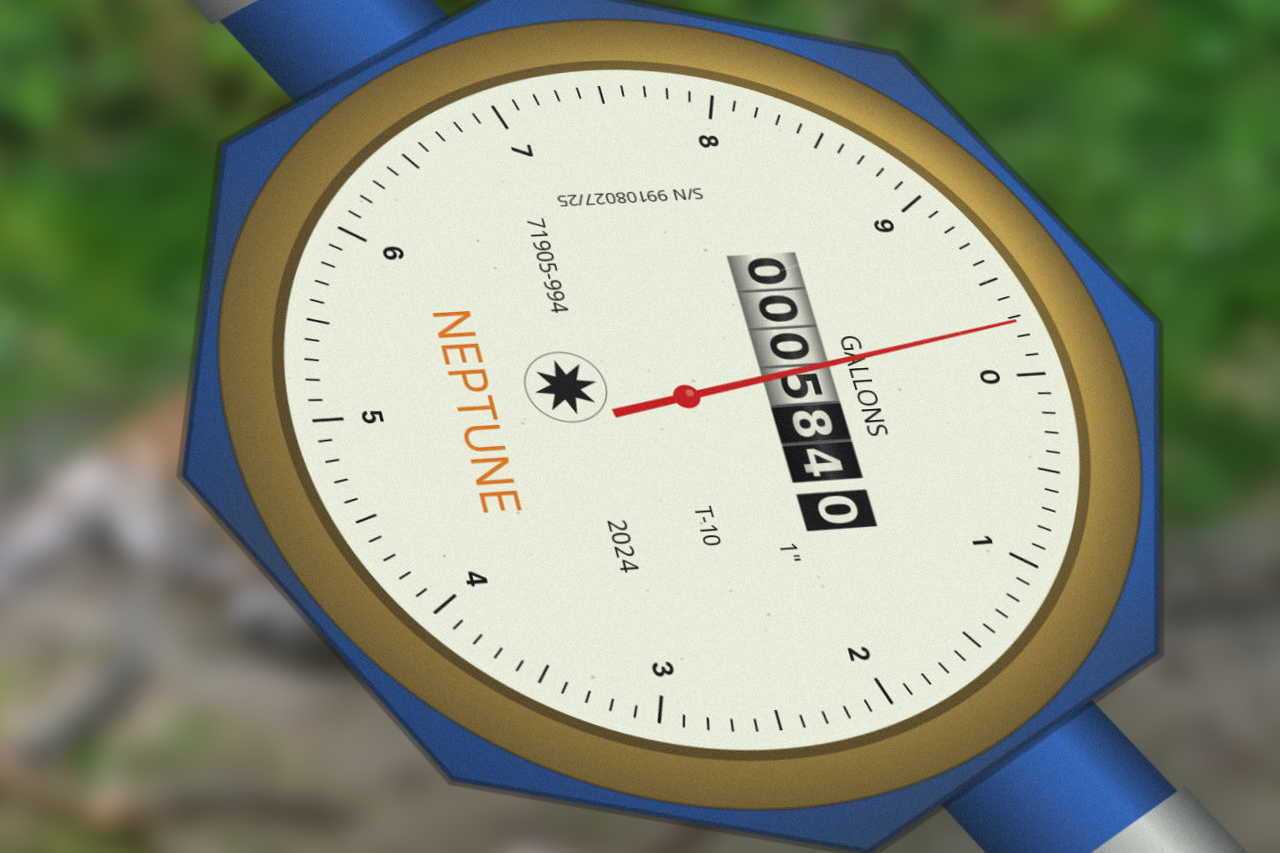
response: 5839.7; gal
